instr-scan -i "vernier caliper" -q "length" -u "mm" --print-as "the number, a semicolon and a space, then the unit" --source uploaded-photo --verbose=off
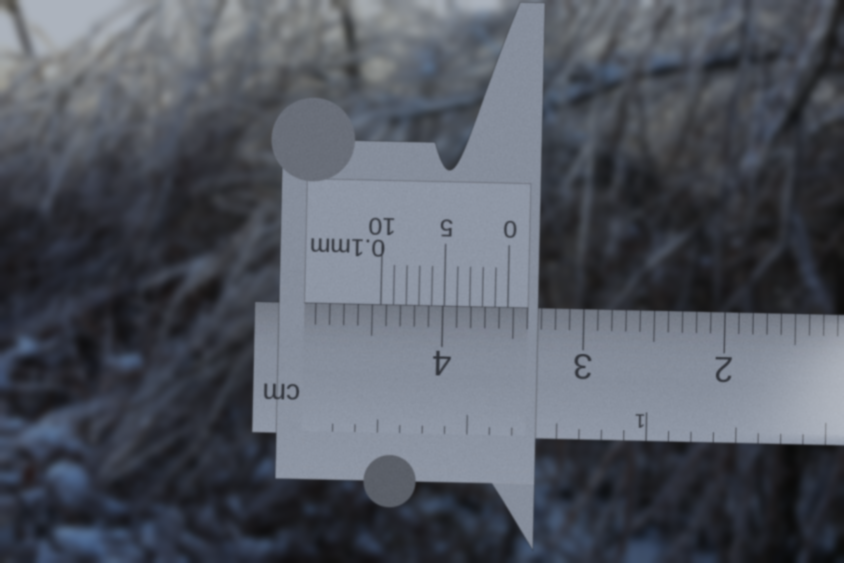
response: 35.4; mm
